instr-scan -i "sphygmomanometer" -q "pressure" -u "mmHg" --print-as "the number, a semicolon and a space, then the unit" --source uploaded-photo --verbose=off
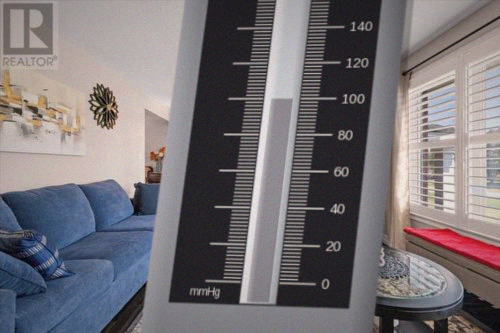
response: 100; mmHg
